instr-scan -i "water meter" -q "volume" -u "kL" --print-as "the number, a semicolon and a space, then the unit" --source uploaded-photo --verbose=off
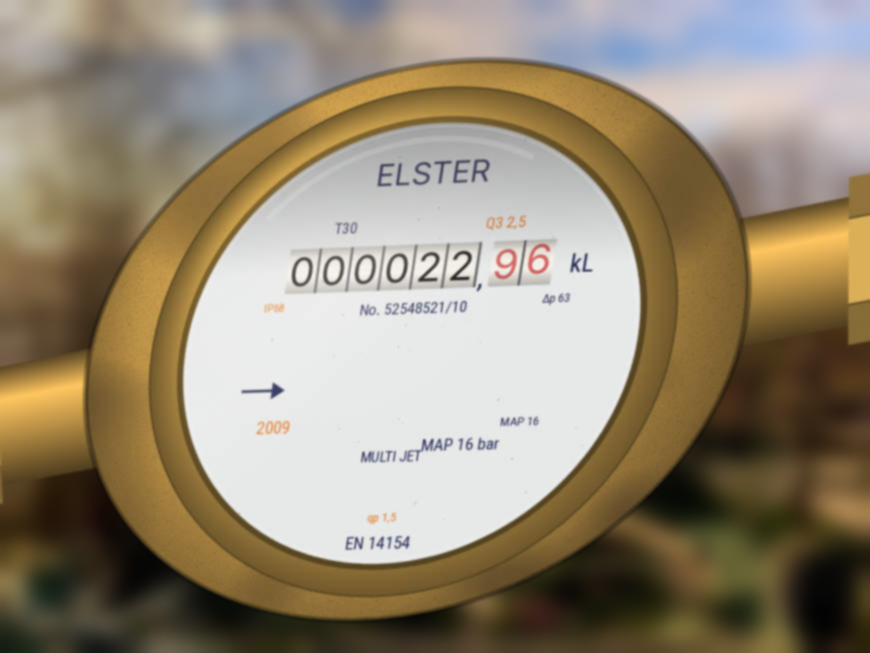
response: 22.96; kL
